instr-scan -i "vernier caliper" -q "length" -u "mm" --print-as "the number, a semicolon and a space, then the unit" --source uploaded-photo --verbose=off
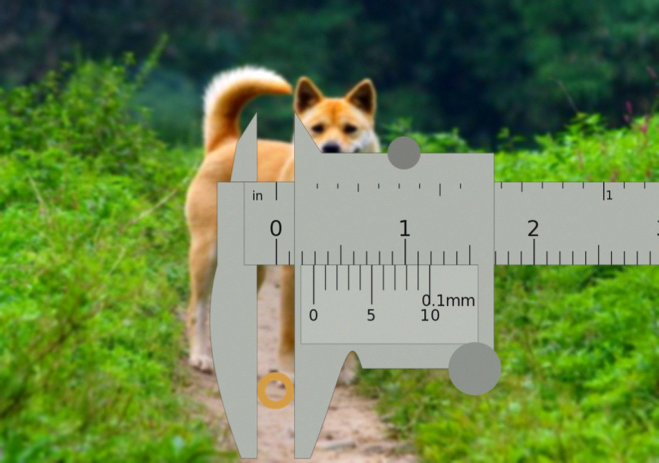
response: 2.9; mm
